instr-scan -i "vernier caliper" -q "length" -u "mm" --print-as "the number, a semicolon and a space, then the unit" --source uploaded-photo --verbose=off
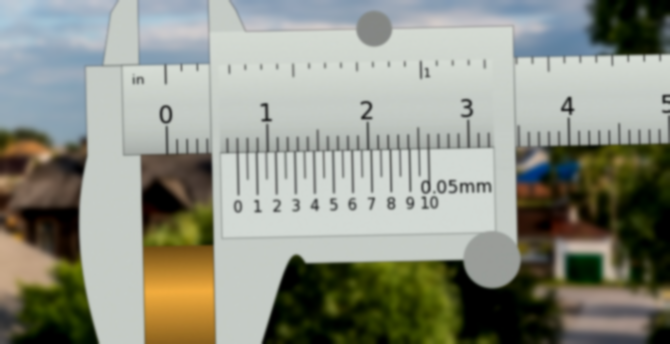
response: 7.0; mm
